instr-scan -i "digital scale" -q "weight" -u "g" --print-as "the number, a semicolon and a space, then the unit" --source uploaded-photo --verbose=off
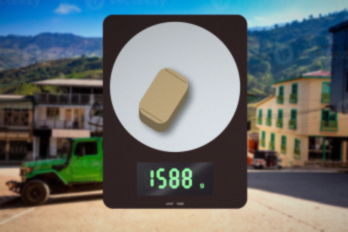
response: 1588; g
